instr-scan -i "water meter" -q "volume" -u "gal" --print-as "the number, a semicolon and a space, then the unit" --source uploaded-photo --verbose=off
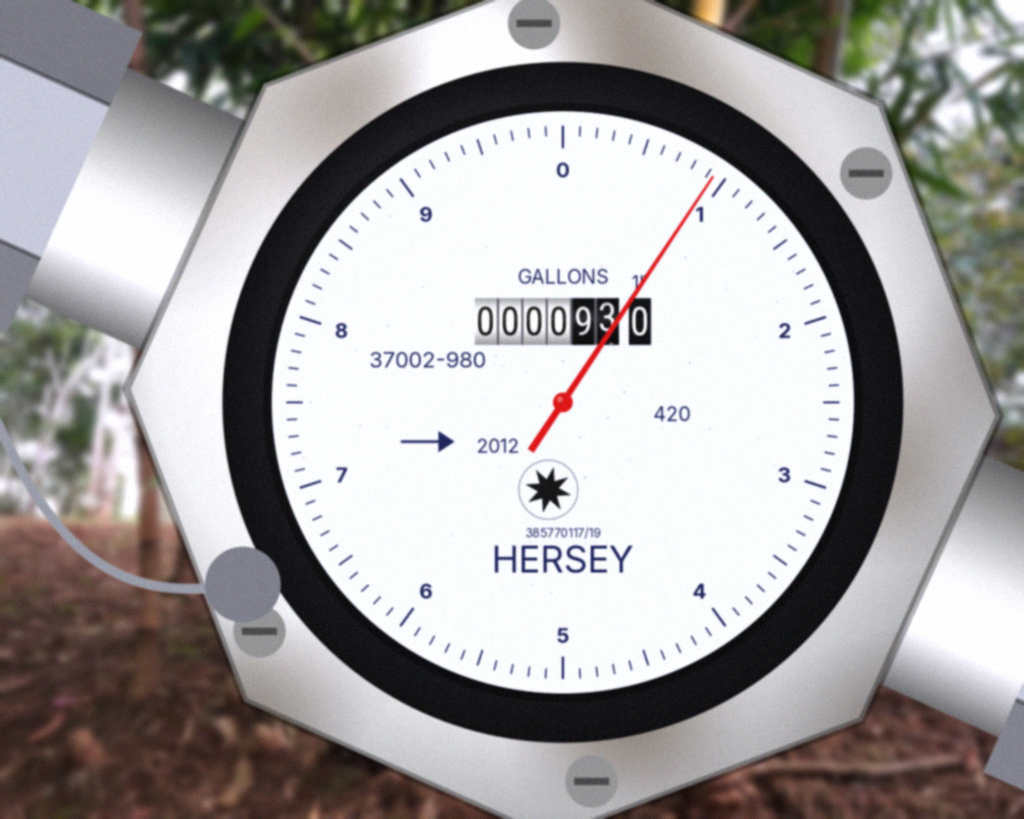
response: 930.9; gal
